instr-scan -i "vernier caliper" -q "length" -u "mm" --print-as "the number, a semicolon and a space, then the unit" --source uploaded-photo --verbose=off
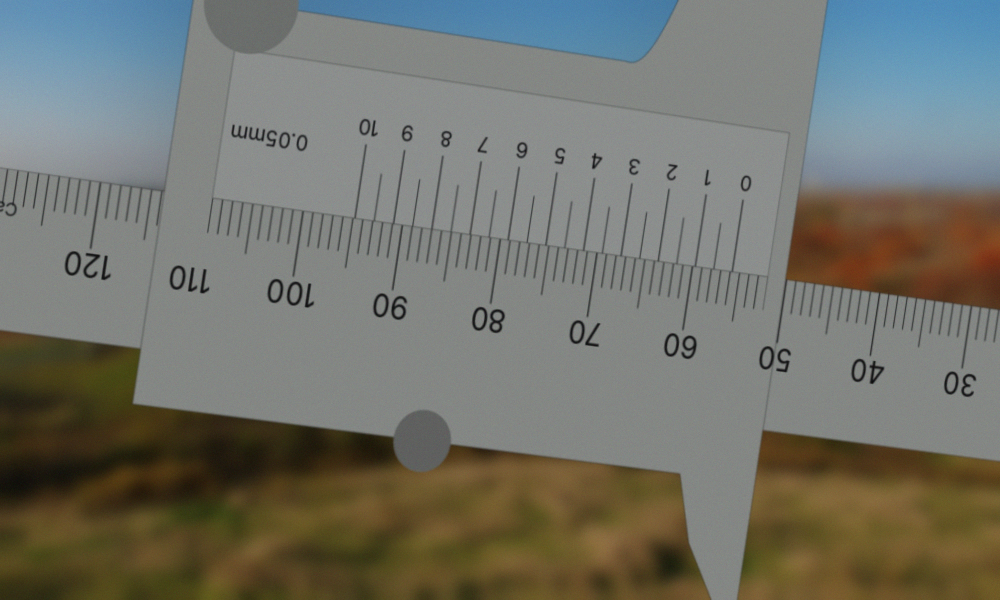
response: 55.8; mm
